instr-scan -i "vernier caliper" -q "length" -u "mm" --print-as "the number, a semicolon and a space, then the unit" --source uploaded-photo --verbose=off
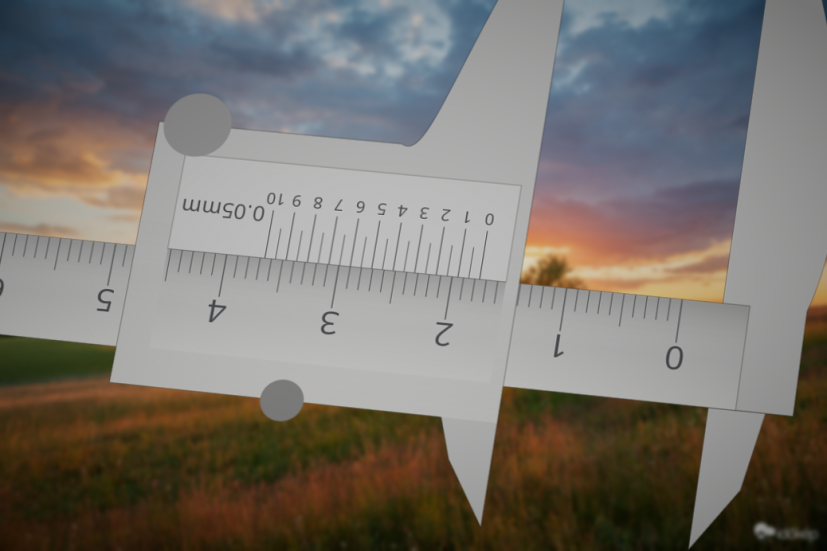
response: 17.6; mm
